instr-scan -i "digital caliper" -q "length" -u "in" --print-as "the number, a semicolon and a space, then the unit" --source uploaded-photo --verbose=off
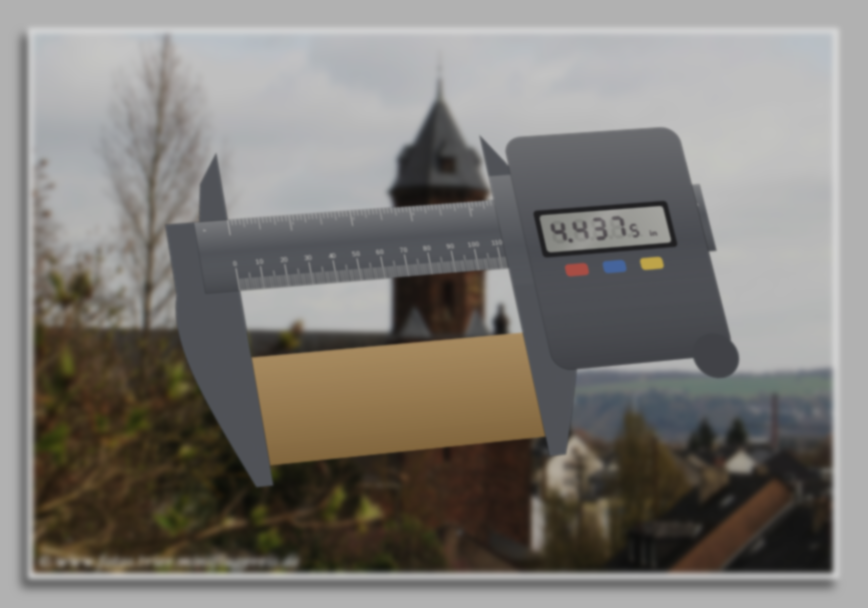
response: 4.4375; in
